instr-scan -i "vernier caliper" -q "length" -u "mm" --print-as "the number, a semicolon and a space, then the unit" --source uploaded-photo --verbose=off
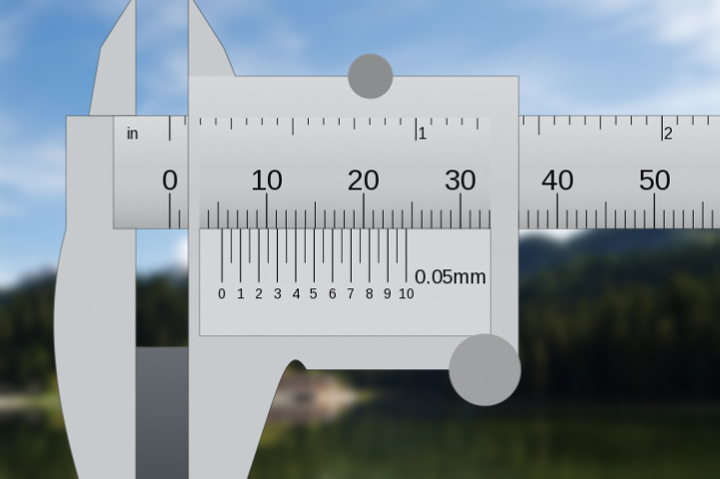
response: 5.4; mm
